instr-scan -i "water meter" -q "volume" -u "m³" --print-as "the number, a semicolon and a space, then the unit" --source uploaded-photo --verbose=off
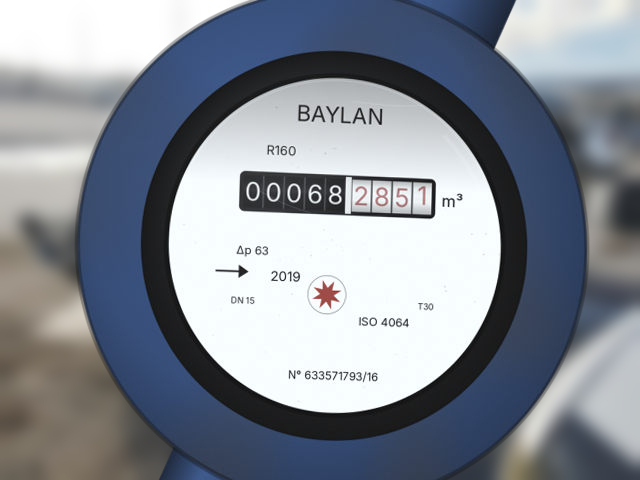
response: 68.2851; m³
